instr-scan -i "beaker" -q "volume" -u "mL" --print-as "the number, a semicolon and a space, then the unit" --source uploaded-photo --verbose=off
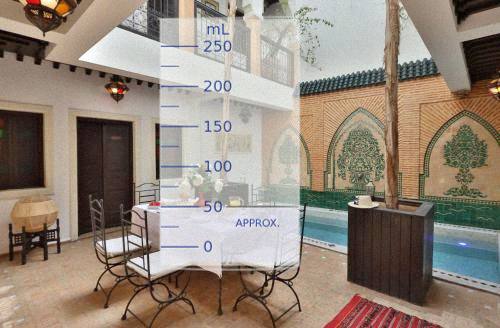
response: 50; mL
